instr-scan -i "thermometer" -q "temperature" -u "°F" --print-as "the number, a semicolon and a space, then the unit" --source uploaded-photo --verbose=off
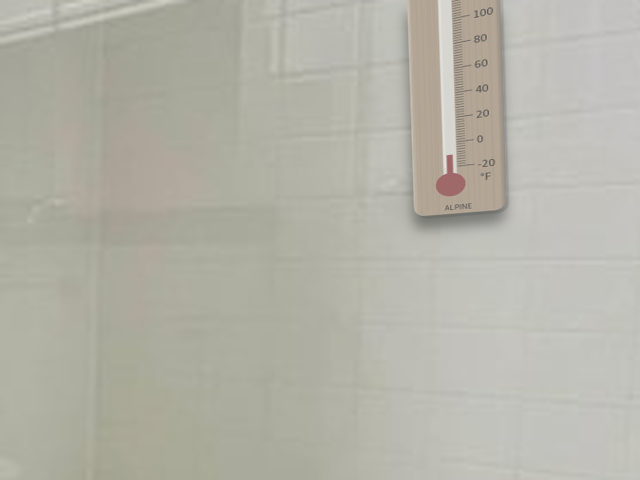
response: -10; °F
